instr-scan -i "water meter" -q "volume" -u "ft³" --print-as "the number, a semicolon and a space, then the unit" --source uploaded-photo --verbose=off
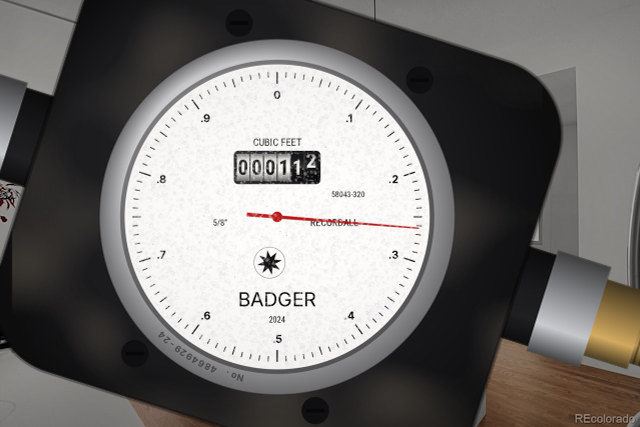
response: 112.26; ft³
